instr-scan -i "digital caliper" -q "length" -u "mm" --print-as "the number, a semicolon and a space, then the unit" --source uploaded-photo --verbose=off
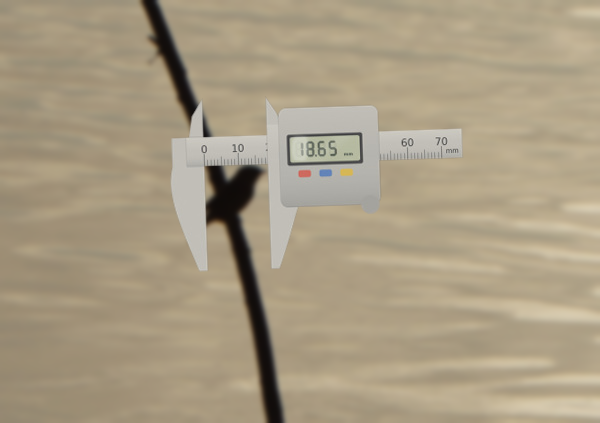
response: 18.65; mm
